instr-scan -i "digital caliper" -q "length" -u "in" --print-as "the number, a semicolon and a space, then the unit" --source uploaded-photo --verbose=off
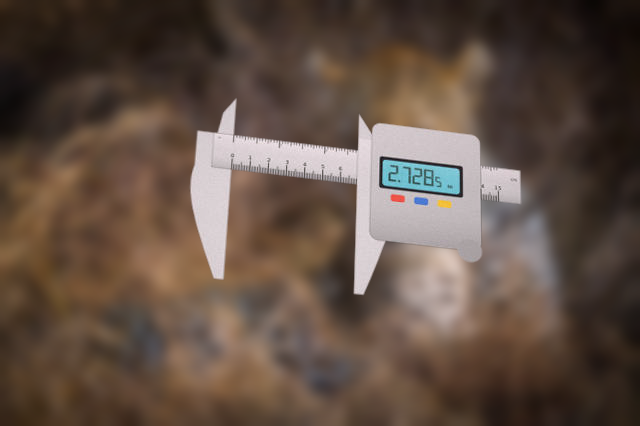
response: 2.7285; in
